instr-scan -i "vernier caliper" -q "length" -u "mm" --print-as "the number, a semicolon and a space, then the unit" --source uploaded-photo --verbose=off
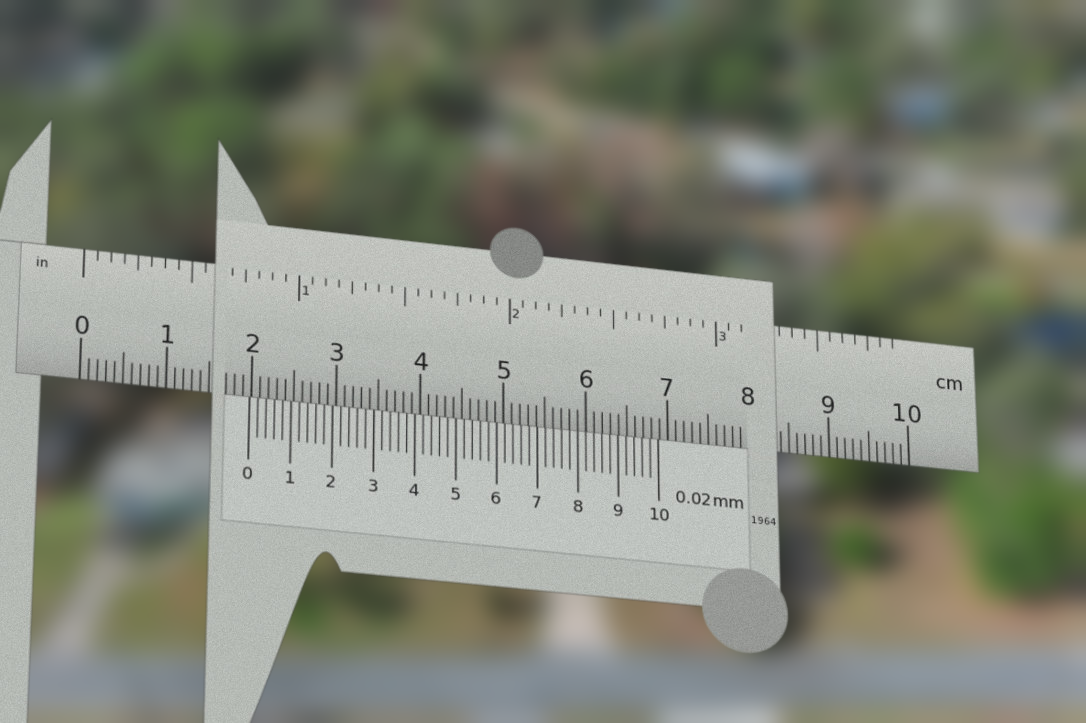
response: 19.8; mm
